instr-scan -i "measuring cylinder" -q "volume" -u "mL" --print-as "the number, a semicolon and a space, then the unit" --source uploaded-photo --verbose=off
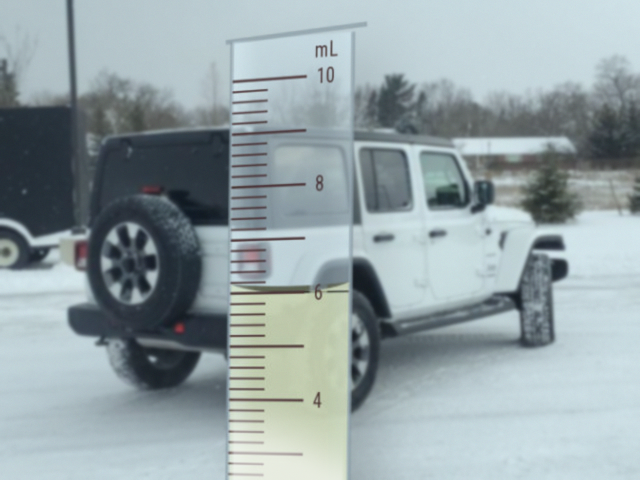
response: 6; mL
